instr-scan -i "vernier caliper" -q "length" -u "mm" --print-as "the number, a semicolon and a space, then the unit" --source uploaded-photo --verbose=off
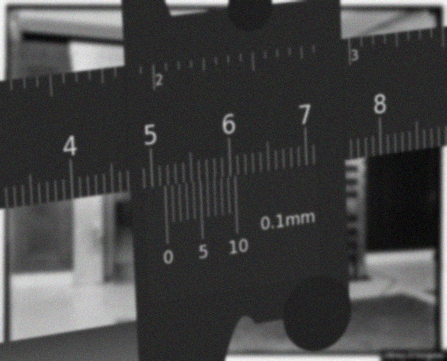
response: 51.6; mm
